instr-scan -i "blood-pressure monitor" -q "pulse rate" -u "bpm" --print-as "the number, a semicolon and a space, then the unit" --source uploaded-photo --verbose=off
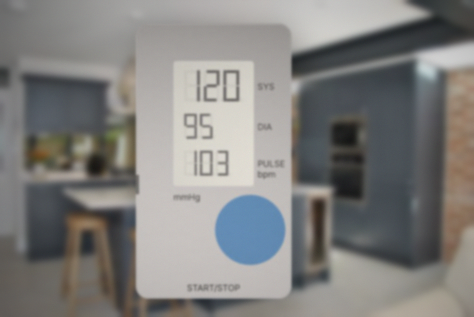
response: 103; bpm
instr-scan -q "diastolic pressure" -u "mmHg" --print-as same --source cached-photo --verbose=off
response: 95; mmHg
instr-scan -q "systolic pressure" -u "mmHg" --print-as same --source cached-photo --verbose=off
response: 120; mmHg
